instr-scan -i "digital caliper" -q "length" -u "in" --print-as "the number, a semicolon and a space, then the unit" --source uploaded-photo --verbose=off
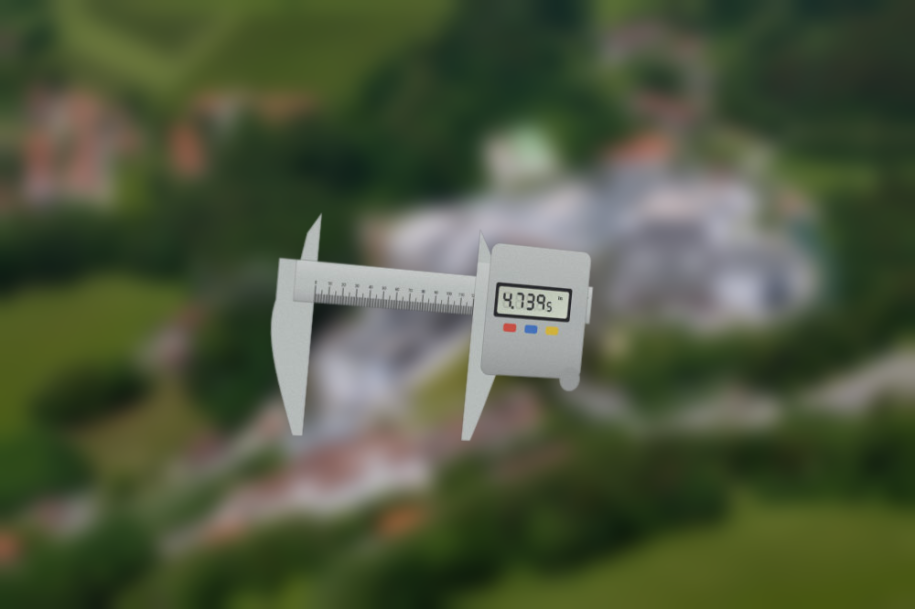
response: 4.7395; in
